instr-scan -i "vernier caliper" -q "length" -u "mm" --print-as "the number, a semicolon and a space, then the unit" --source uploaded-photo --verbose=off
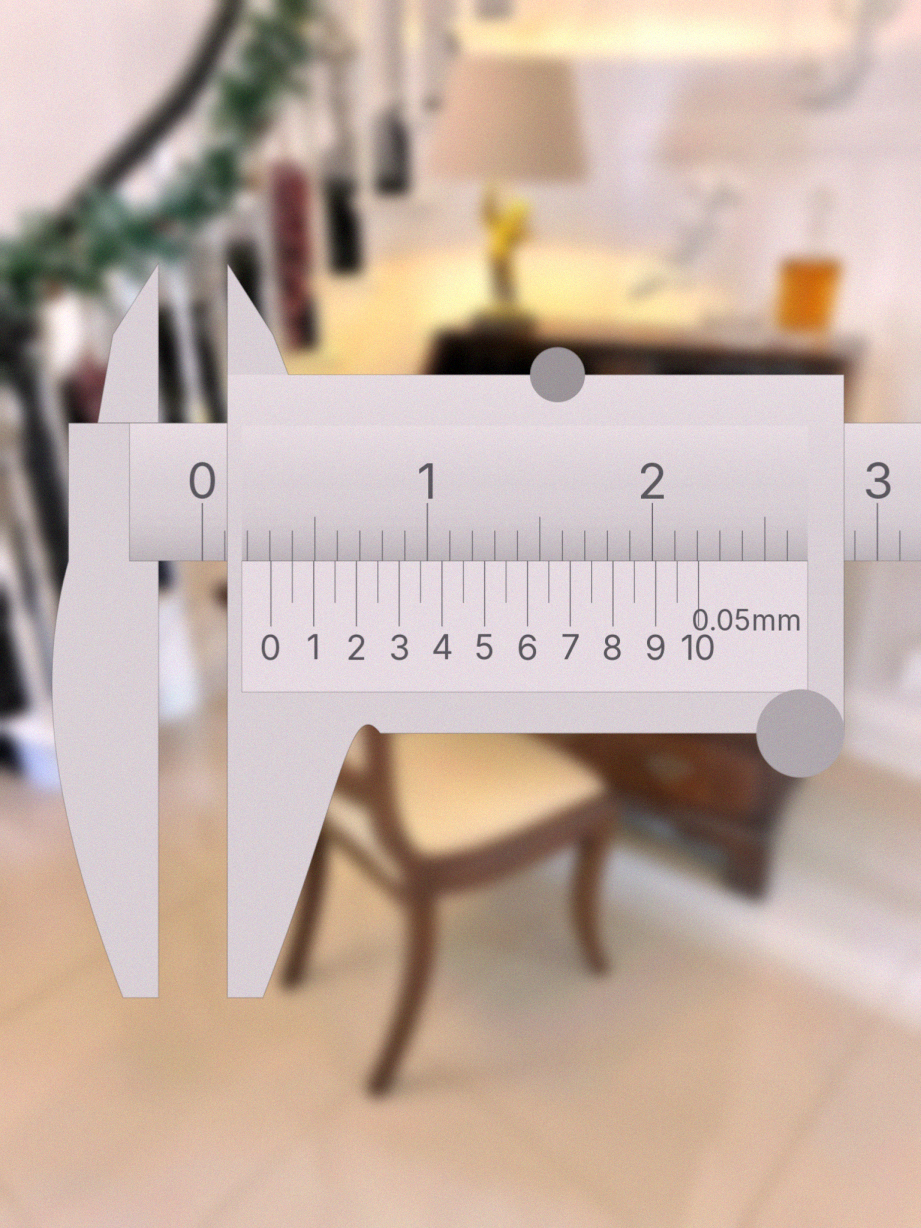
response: 3.05; mm
